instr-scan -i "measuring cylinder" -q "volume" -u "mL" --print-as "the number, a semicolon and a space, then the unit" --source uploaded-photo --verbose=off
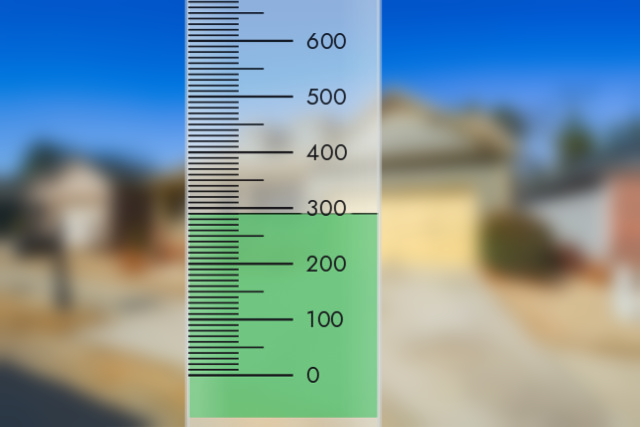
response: 290; mL
